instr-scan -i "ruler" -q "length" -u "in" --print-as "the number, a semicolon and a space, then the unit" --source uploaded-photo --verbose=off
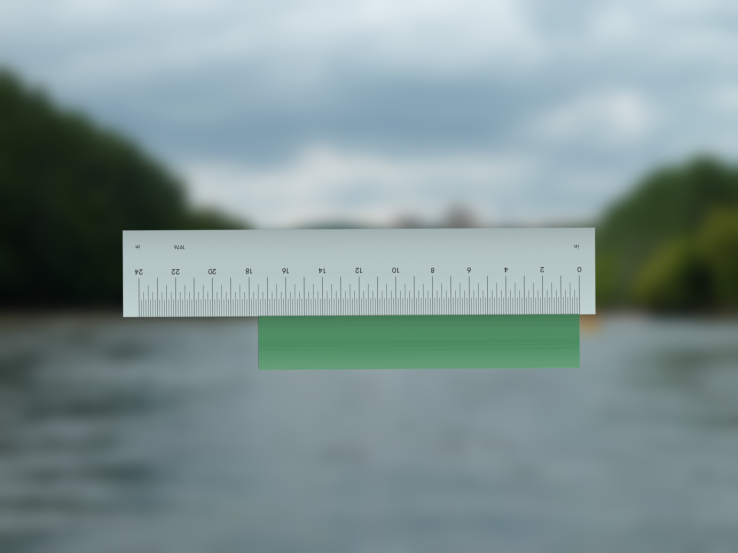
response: 17.5; in
